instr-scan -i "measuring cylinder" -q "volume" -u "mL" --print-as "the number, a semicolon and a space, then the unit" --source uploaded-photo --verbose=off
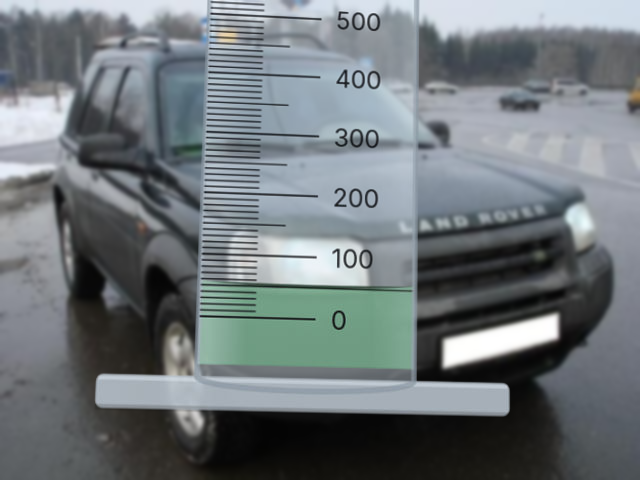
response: 50; mL
